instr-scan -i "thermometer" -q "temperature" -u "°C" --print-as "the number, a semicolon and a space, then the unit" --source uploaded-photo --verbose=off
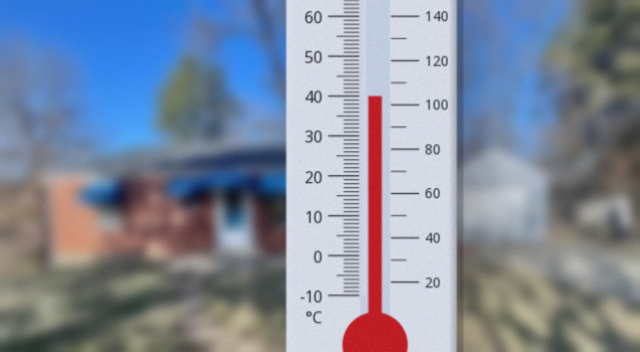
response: 40; °C
